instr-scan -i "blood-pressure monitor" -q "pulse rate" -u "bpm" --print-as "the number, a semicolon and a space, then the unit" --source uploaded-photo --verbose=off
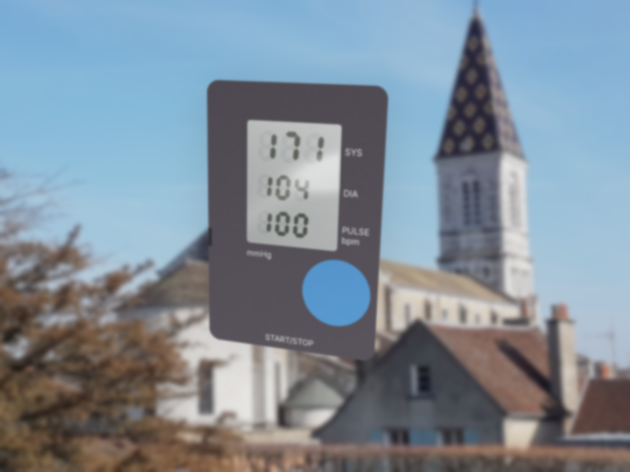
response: 100; bpm
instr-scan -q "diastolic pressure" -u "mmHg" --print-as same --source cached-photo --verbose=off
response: 104; mmHg
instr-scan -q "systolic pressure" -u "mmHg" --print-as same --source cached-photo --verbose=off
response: 171; mmHg
